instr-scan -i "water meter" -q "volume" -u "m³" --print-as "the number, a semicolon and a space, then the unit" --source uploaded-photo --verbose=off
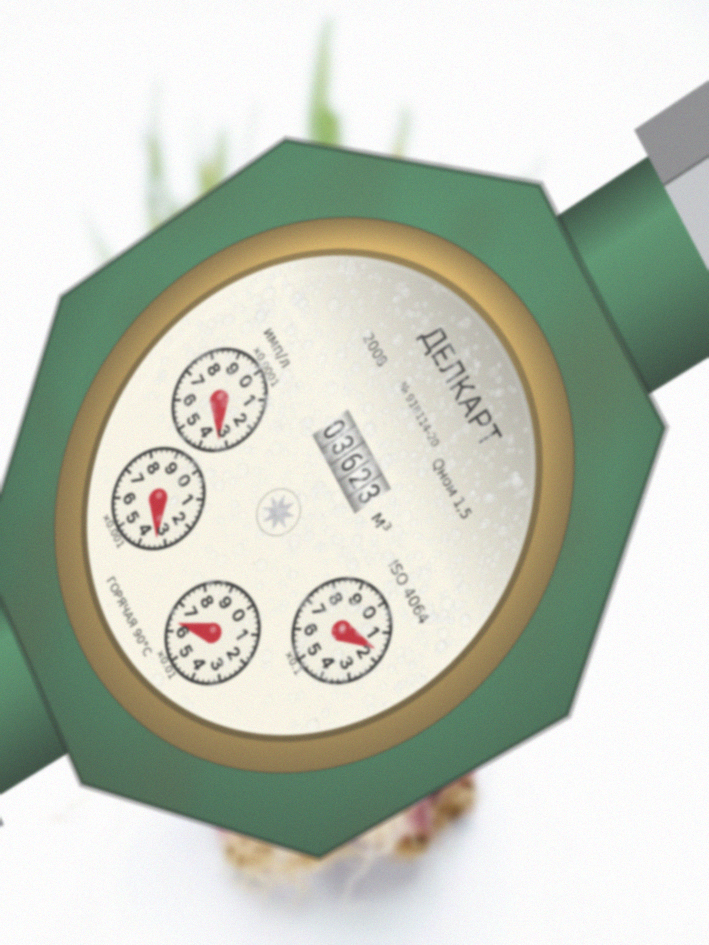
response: 3623.1633; m³
